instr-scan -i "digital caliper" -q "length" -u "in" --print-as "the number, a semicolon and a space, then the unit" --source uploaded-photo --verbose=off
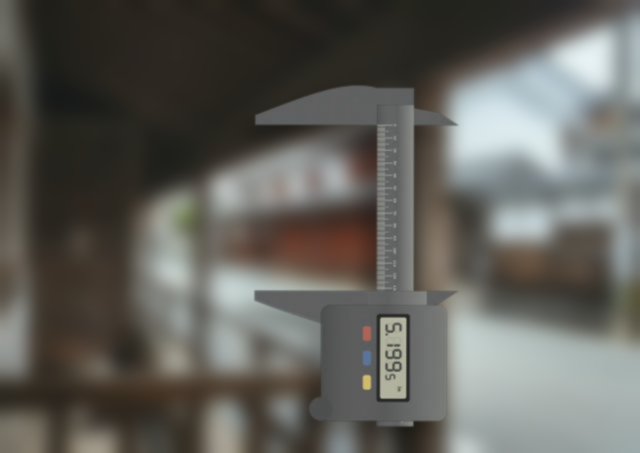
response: 5.1995; in
